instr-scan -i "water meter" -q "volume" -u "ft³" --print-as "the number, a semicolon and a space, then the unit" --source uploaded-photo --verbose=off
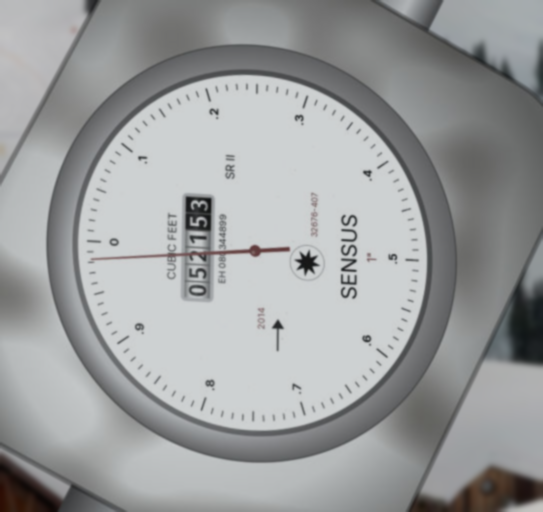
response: 52152.98; ft³
